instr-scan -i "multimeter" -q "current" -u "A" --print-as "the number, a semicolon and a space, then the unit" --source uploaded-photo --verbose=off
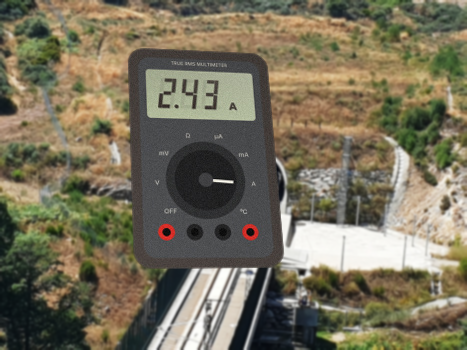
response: 2.43; A
